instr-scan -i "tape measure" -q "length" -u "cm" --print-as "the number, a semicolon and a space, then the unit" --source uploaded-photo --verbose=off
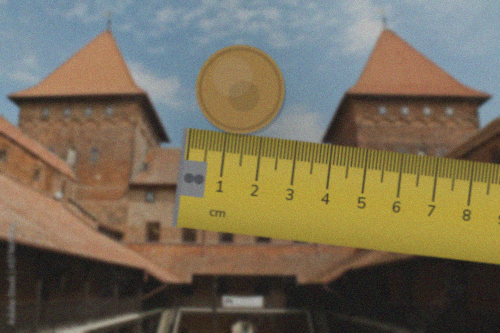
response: 2.5; cm
